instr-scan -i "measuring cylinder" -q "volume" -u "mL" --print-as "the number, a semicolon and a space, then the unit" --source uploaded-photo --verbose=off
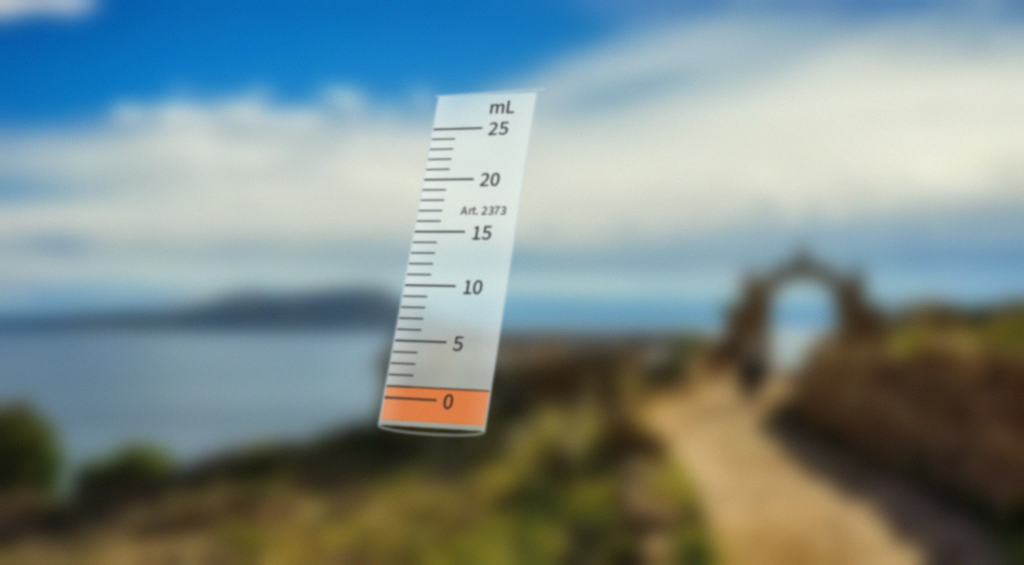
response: 1; mL
